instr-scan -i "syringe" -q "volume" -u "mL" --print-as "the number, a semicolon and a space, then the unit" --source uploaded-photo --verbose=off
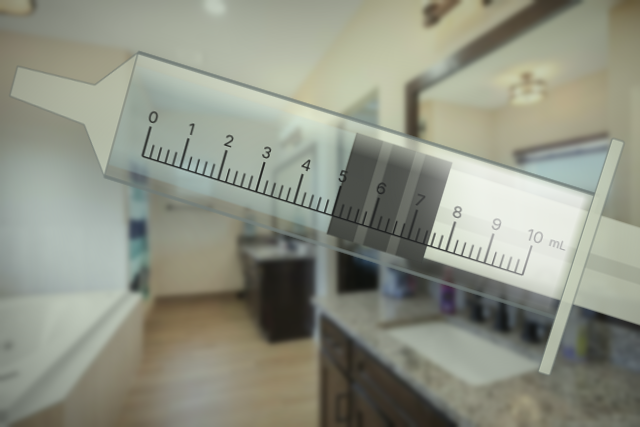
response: 5; mL
